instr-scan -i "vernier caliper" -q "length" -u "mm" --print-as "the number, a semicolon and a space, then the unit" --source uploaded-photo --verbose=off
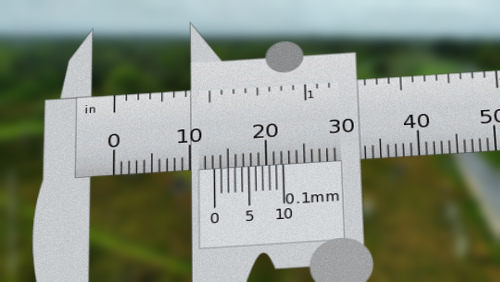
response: 13.2; mm
